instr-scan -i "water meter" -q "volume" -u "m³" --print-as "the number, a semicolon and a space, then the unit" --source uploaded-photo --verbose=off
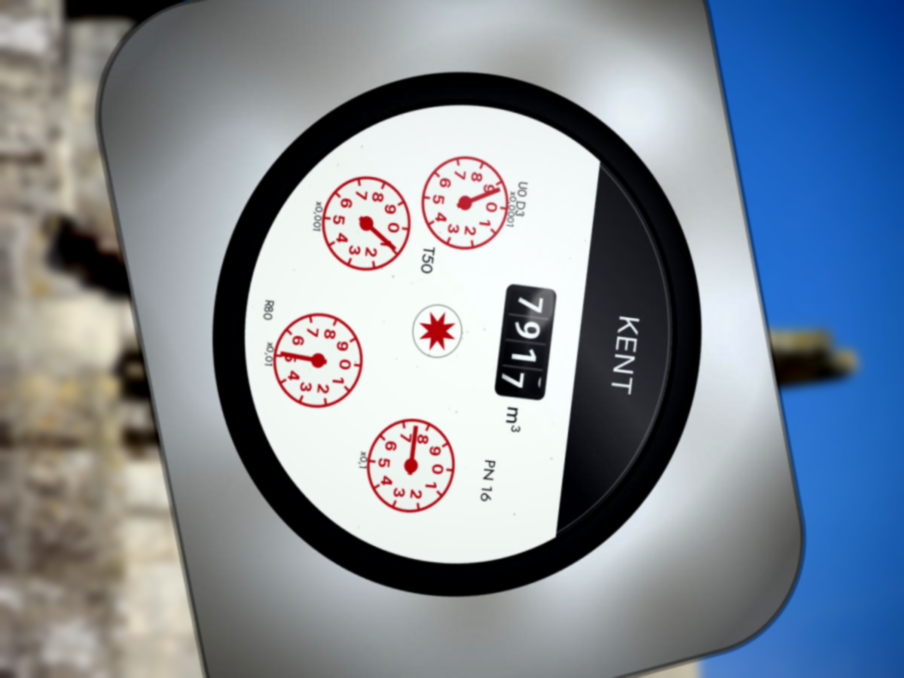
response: 7916.7509; m³
